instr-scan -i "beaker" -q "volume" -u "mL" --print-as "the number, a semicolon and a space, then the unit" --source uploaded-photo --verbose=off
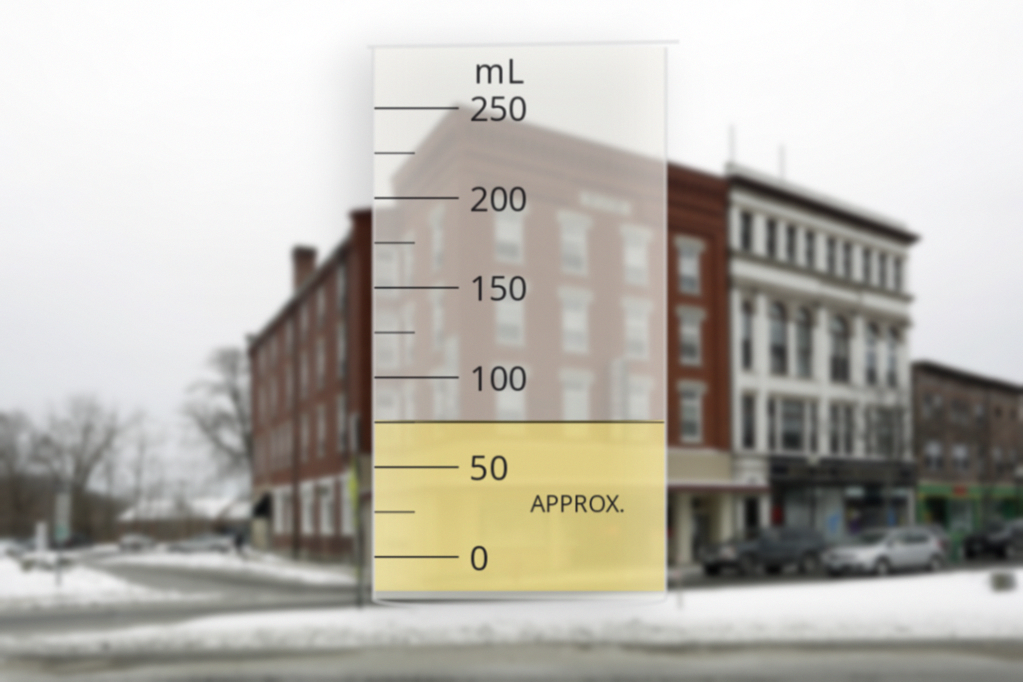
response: 75; mL
